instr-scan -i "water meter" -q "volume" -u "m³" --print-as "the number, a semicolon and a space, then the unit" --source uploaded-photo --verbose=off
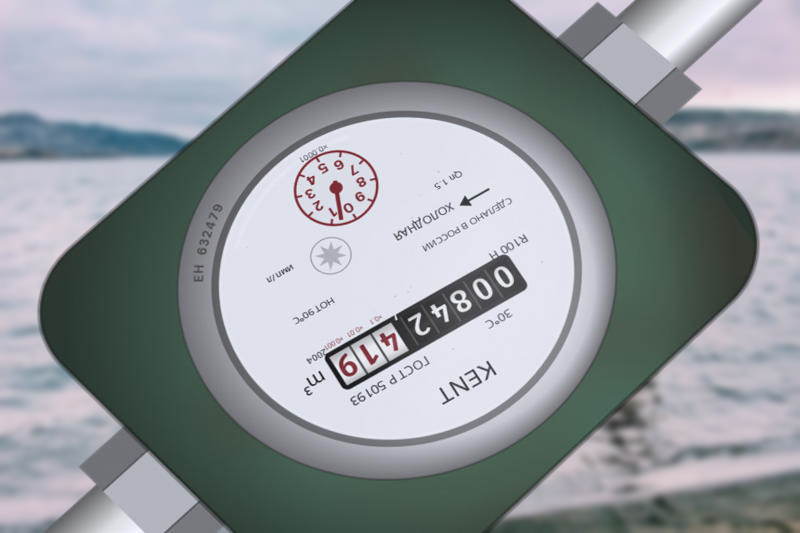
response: 842.4190; m³
